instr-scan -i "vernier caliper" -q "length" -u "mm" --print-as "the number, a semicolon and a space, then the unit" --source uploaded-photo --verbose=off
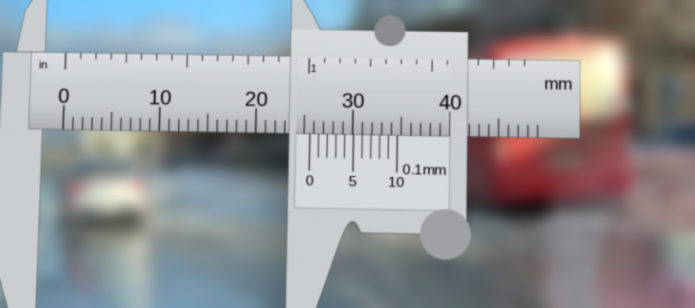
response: 25.6; mm
